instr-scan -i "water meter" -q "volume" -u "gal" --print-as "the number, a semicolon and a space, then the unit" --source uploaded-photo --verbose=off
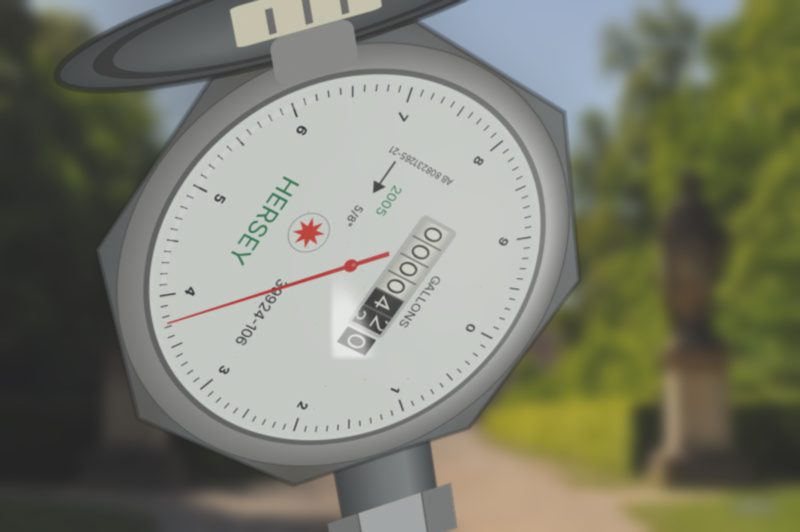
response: 423.7; gal
